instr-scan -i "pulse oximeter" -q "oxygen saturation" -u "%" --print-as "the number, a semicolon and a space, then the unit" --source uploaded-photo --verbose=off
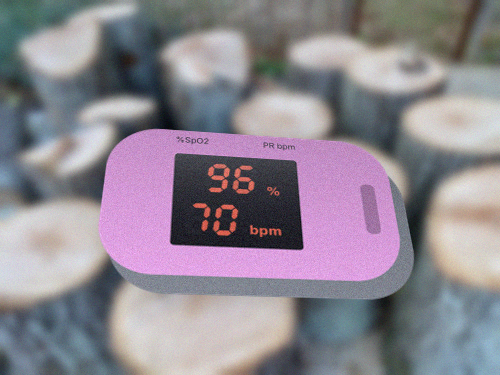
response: 96; %
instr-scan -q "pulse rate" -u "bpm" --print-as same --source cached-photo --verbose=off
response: 70; bpm
